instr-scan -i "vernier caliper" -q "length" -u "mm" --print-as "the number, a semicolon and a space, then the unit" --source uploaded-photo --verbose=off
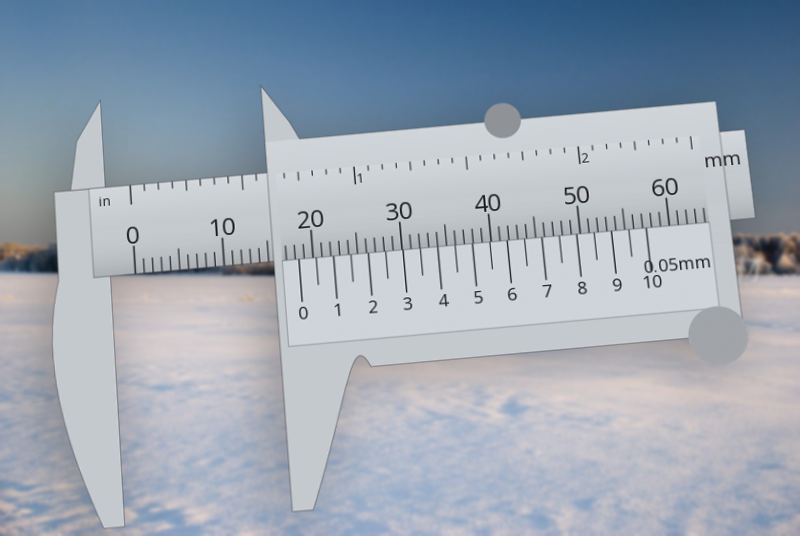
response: 18.4; mm
